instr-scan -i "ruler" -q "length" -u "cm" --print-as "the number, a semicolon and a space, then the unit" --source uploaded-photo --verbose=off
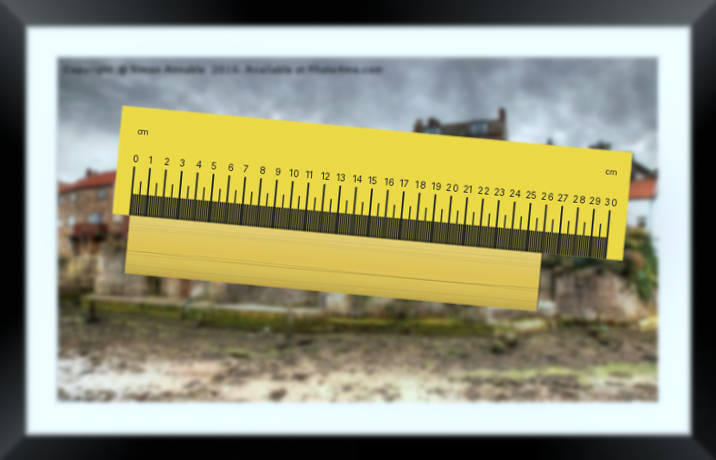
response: 26; cm
